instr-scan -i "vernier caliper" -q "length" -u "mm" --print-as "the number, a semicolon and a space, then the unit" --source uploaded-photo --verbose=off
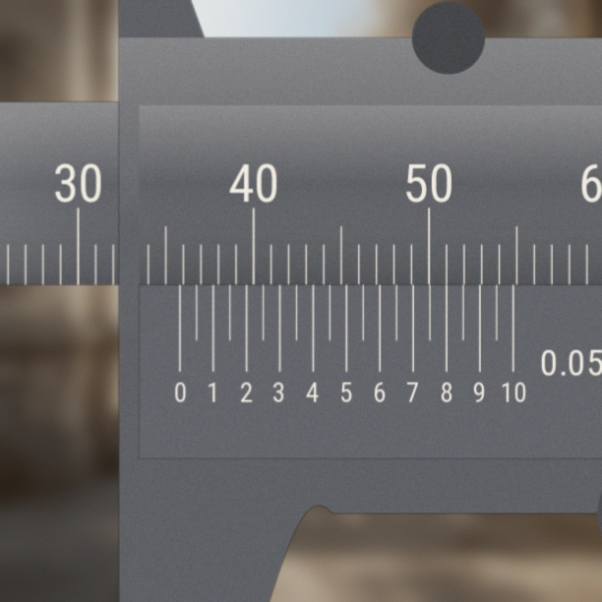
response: 35.8; mm
